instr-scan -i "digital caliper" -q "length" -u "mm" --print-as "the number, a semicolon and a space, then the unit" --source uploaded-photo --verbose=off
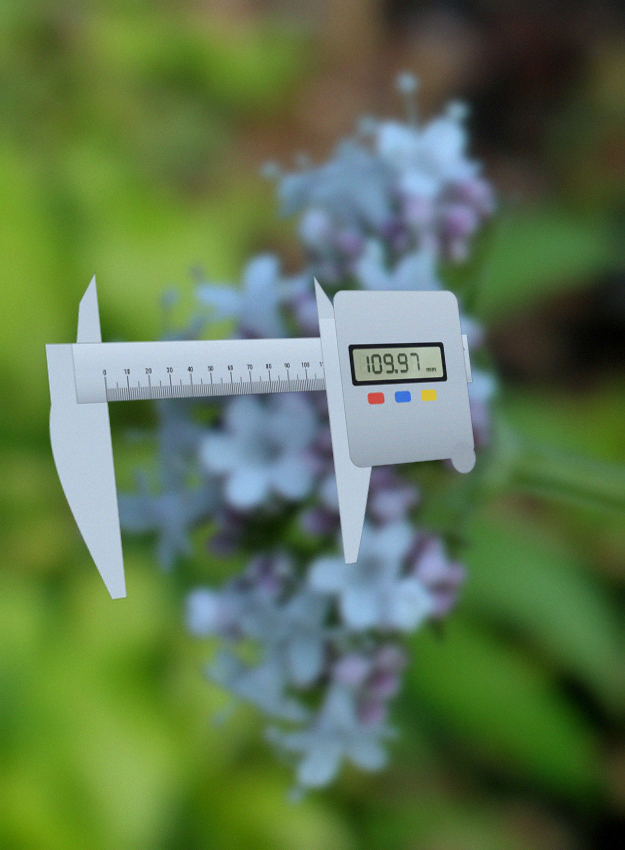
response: 109.97; mm
